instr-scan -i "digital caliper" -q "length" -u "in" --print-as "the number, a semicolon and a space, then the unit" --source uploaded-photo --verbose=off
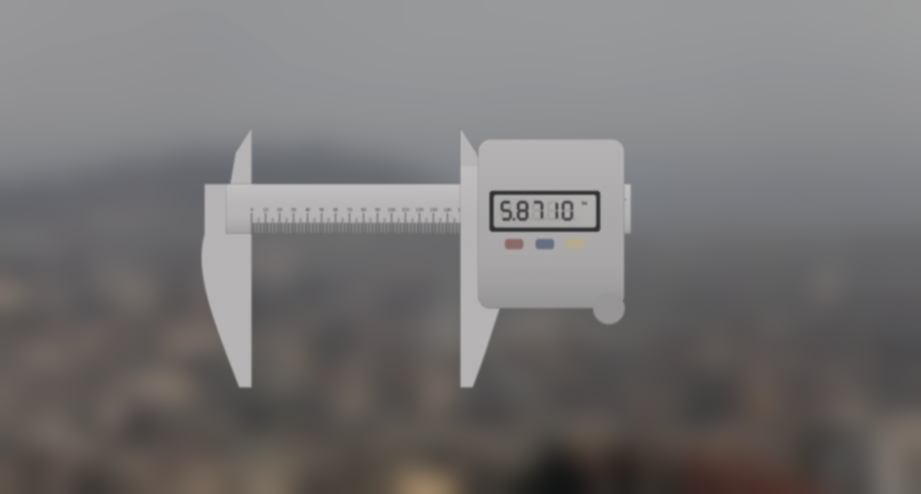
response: 5.8710; in
